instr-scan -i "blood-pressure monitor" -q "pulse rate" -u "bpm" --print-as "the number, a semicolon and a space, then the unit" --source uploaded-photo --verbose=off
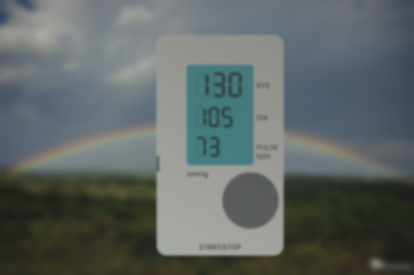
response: 73; bpm
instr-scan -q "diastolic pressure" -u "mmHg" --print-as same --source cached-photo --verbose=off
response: 105; mmHg
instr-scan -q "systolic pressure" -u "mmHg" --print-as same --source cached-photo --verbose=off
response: 130; mmHg
